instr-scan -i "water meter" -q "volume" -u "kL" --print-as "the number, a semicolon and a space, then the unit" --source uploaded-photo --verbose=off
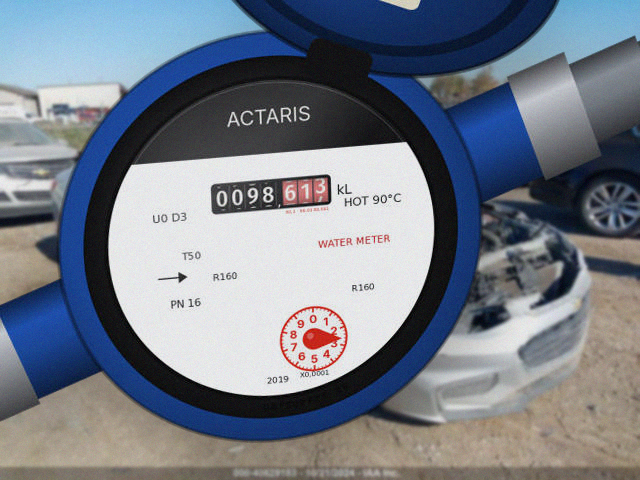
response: 98.6132; kL
